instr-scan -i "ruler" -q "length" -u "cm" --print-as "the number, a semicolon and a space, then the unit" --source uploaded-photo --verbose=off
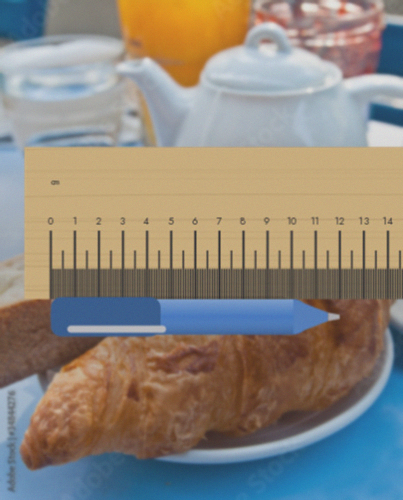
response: 12; cm
